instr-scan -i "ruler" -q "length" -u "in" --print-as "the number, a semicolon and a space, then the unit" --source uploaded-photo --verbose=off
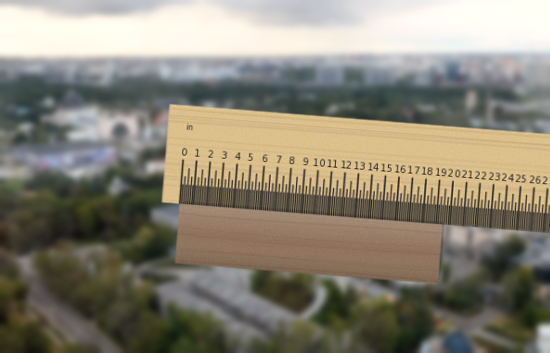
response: 19.5; in
